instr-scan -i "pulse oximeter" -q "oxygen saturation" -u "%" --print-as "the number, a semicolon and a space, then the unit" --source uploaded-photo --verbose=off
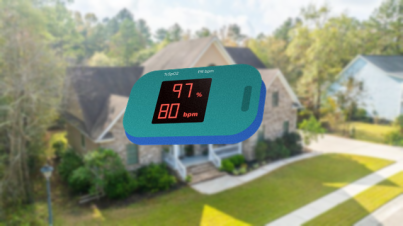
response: 97; %
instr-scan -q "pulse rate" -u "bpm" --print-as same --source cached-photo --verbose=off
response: 80; bpm
